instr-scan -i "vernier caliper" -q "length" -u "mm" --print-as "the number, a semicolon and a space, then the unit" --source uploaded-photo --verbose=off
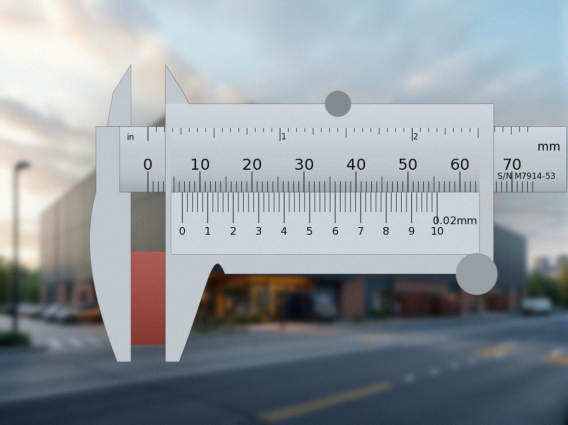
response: 6.6; mm
